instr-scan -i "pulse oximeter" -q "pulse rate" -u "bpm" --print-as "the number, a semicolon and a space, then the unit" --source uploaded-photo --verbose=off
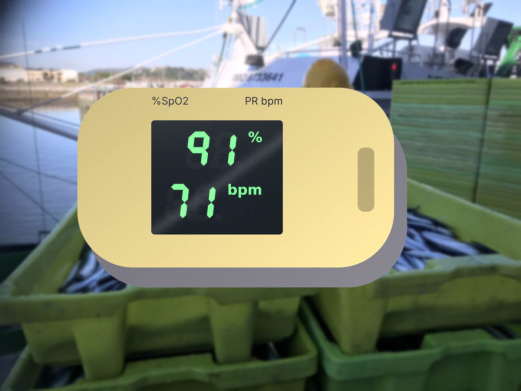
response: 71; bpm
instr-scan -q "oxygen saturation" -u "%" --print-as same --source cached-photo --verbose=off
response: 91; %
